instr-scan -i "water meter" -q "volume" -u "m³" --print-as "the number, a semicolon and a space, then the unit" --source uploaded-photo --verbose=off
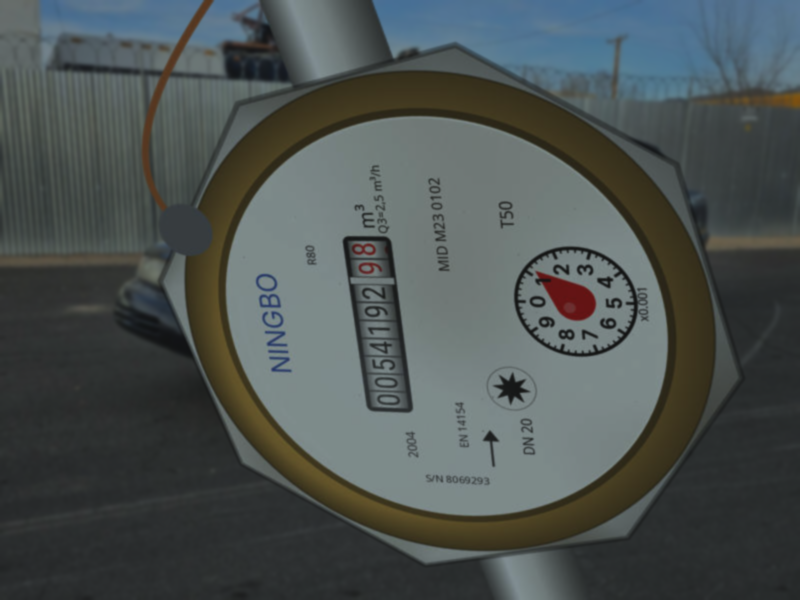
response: 54192.981; m³
